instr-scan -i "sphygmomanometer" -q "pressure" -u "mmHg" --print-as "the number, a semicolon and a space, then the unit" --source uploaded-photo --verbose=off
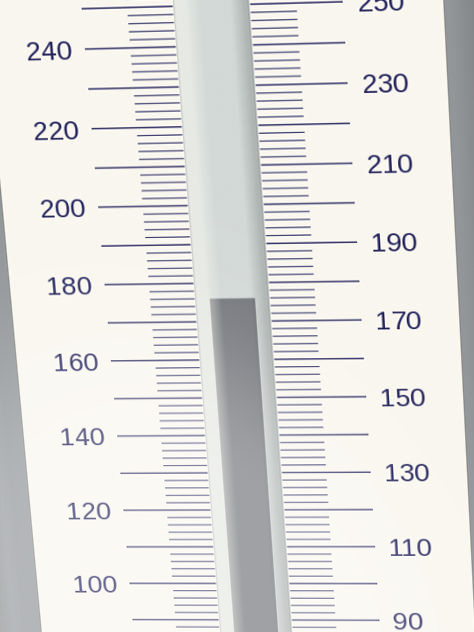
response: 176; mmHg
